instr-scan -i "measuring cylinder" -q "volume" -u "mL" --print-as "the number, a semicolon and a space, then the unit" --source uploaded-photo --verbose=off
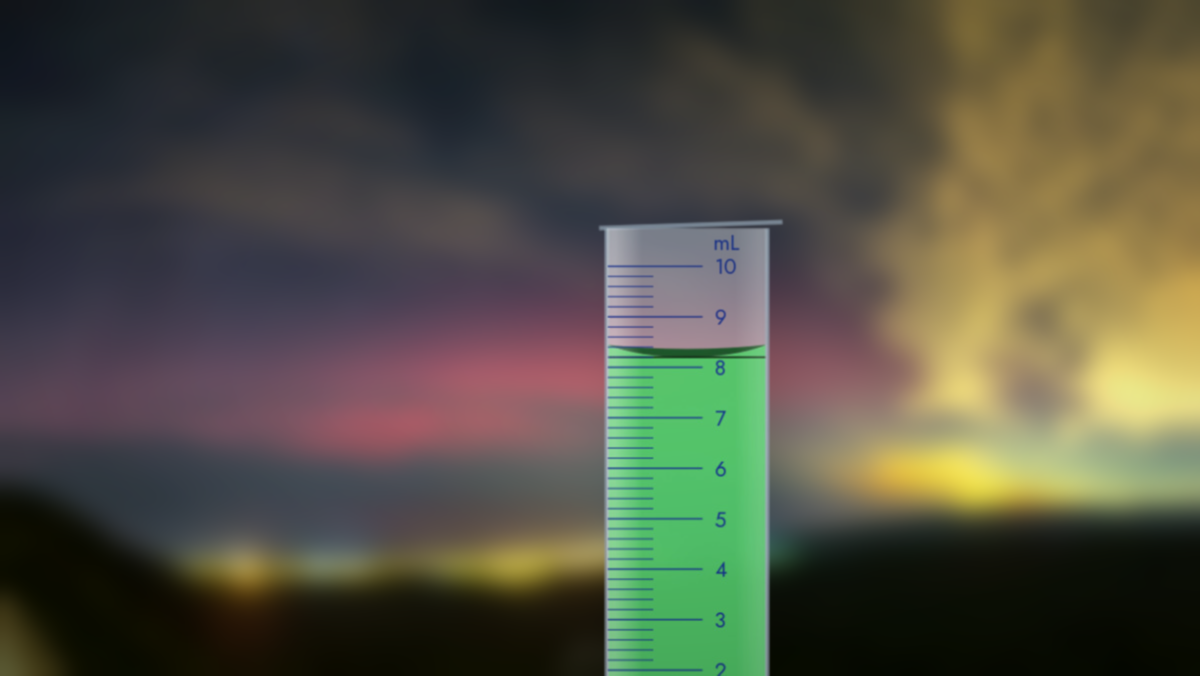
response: 8.2; mL
